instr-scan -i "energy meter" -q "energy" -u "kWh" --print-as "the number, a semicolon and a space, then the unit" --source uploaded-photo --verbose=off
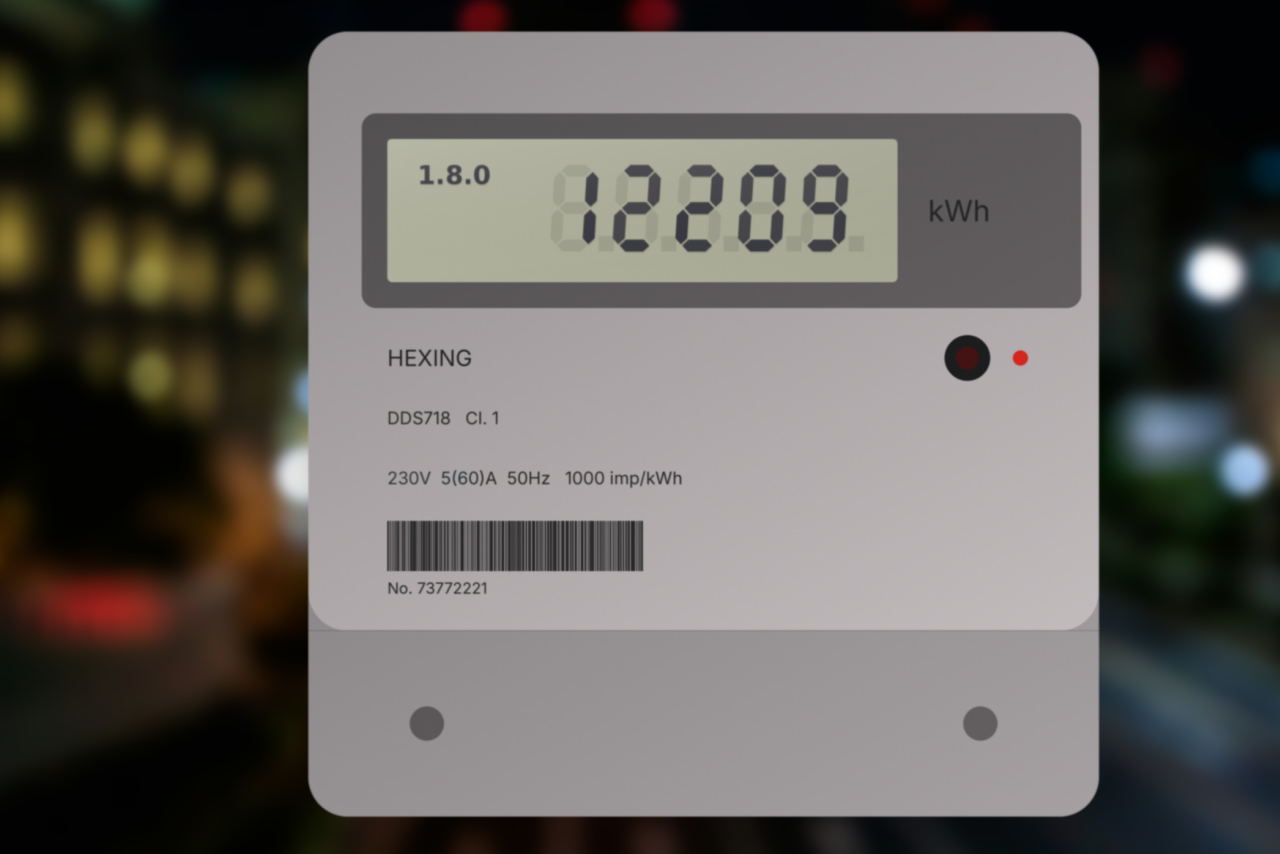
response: 12209; kWh
